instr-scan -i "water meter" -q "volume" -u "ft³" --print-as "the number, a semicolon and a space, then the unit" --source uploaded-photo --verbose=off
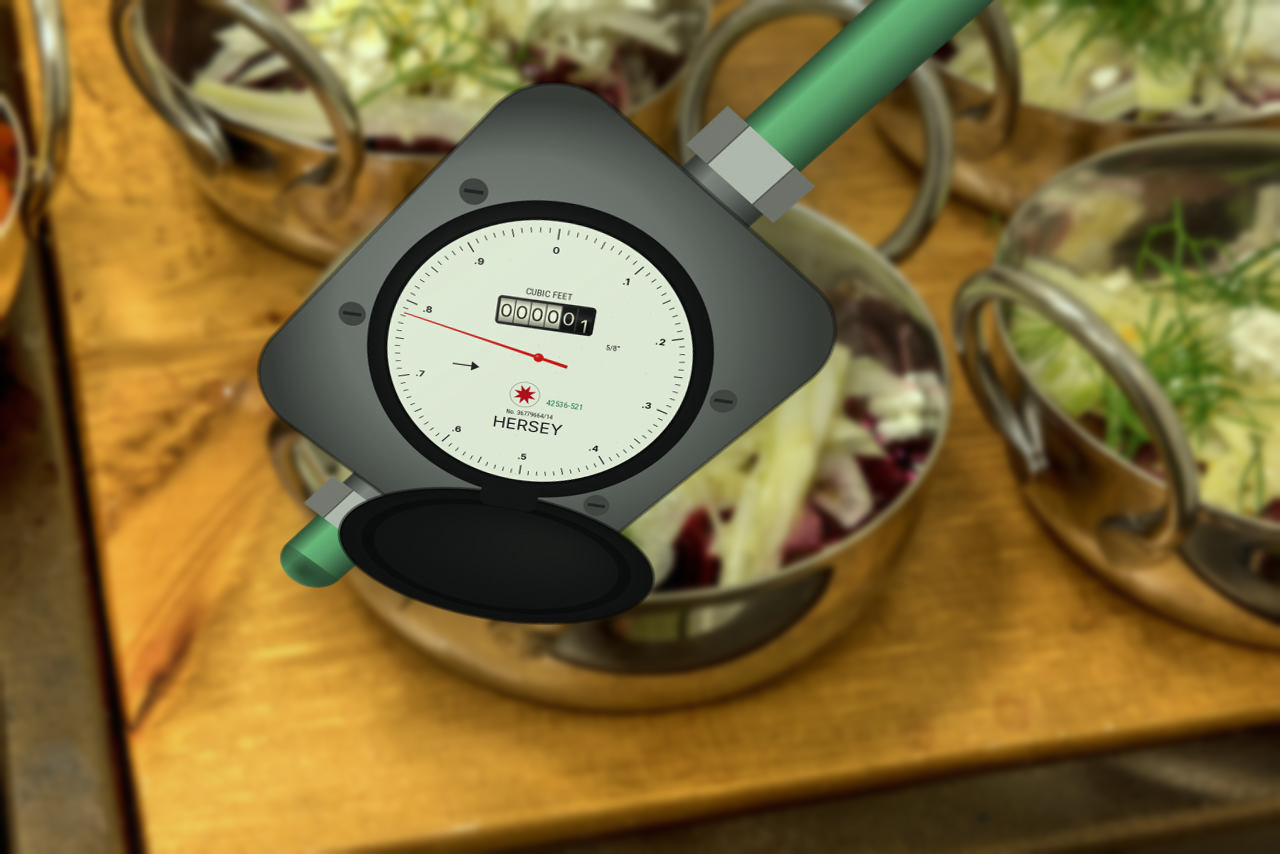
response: 0.78; ft³
